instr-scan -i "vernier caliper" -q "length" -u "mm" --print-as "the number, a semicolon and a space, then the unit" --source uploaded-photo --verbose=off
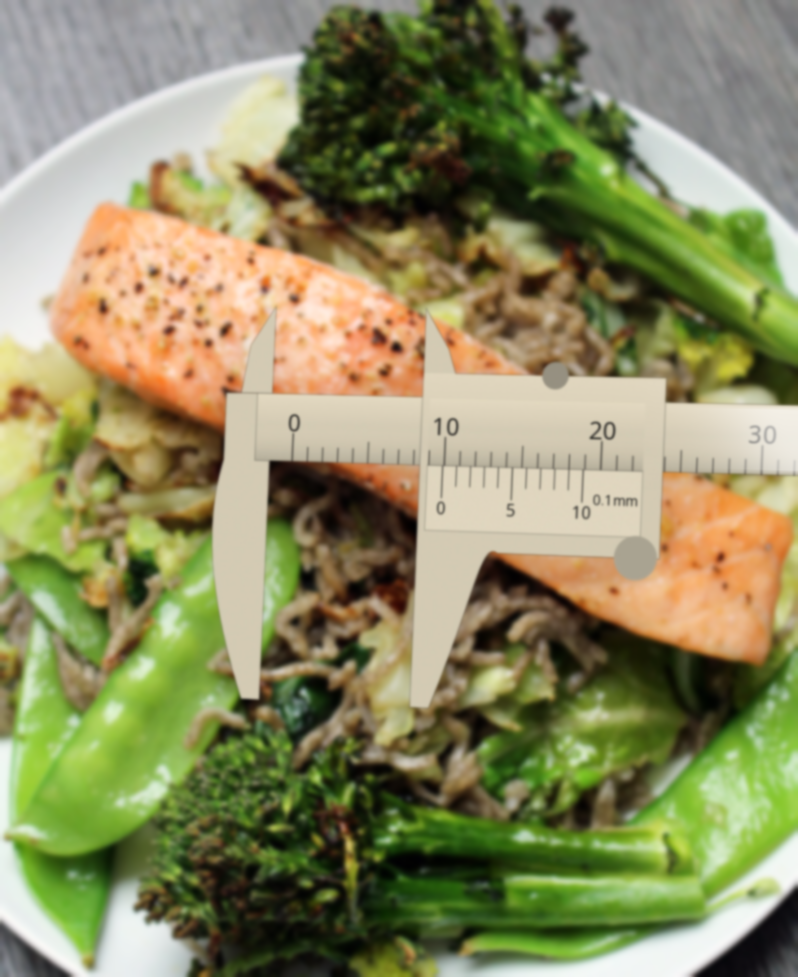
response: 9.9; mm
